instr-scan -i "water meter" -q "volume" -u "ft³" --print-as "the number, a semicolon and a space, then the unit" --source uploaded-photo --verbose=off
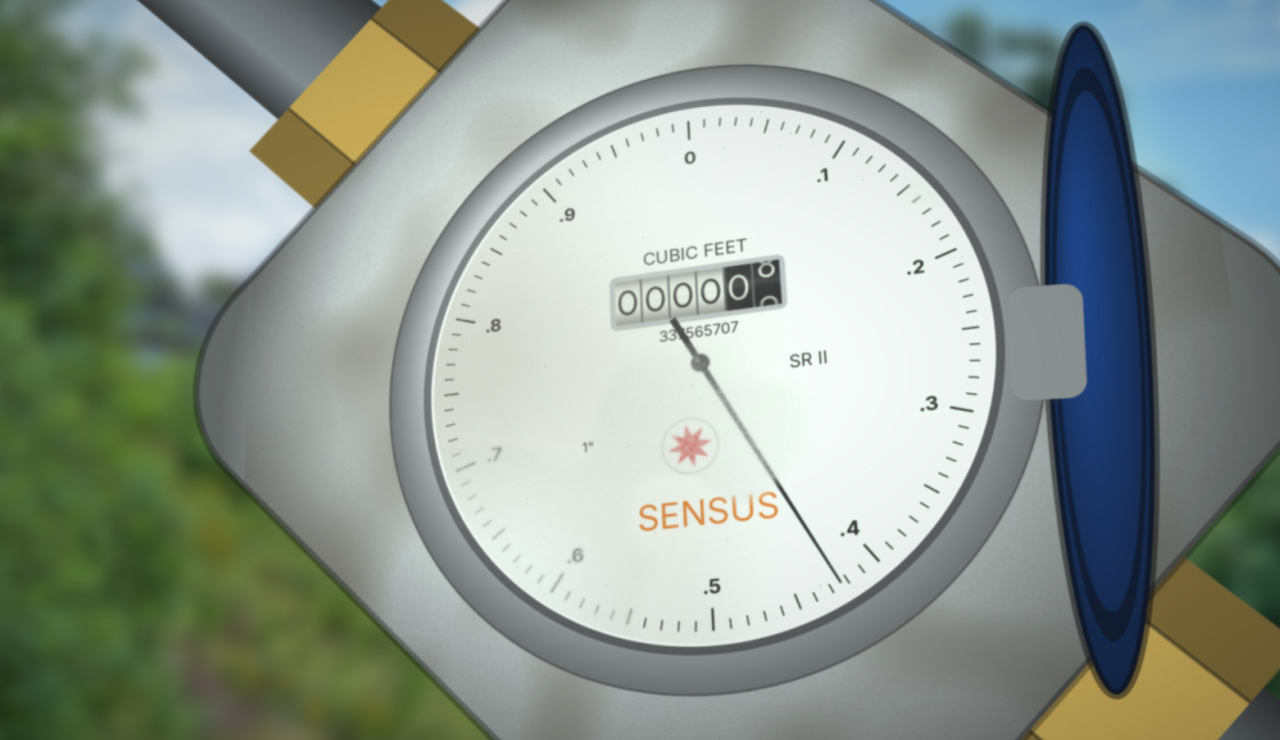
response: 8.42; ft³
